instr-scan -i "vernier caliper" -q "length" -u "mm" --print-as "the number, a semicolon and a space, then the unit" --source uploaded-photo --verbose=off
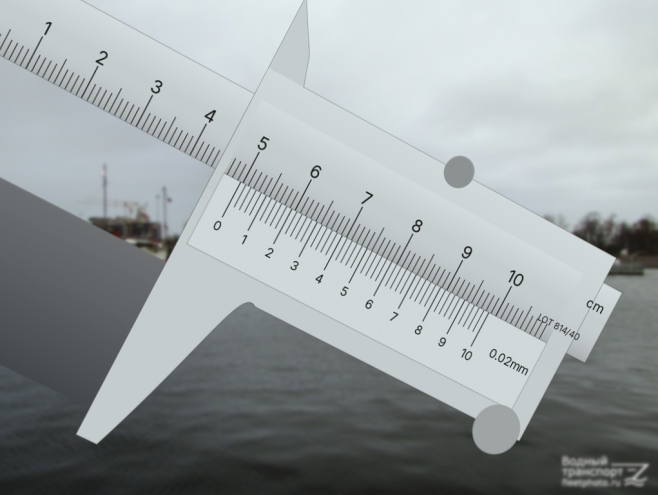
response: 49.6; mm
